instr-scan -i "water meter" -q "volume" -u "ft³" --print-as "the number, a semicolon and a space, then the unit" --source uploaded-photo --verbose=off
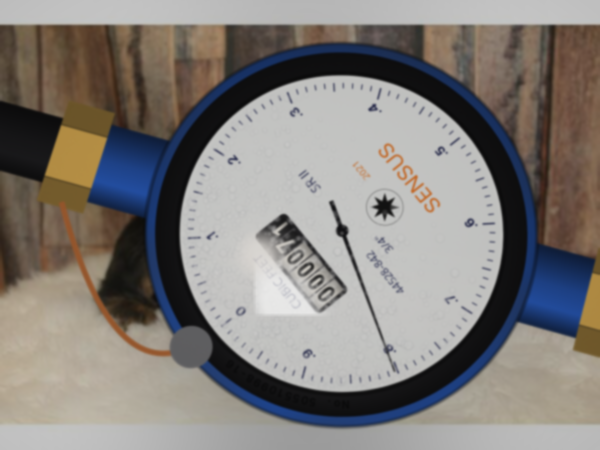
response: 70.80; ft³
